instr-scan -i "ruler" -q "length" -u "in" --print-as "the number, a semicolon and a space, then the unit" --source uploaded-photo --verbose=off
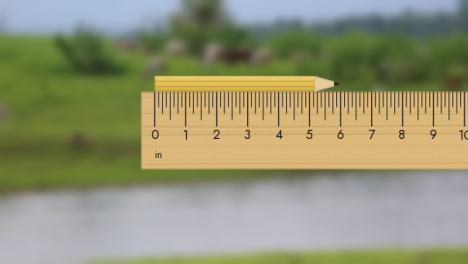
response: 6; in
